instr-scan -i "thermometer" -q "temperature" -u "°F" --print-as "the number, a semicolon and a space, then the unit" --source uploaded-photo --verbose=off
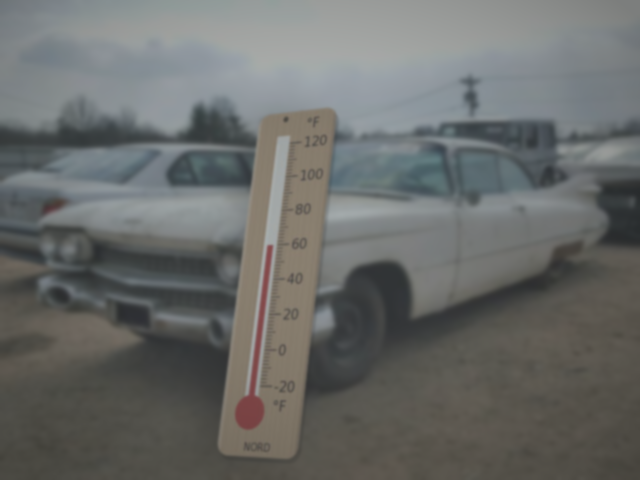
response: 60; °F
